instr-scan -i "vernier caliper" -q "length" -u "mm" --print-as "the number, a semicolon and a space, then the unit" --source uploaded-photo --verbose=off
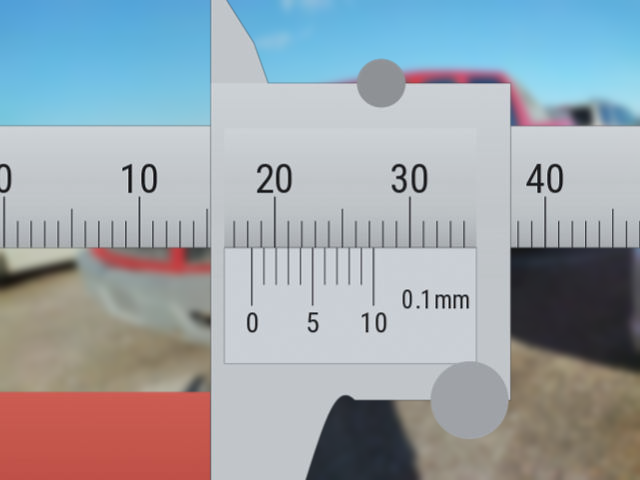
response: 18.3; mm
